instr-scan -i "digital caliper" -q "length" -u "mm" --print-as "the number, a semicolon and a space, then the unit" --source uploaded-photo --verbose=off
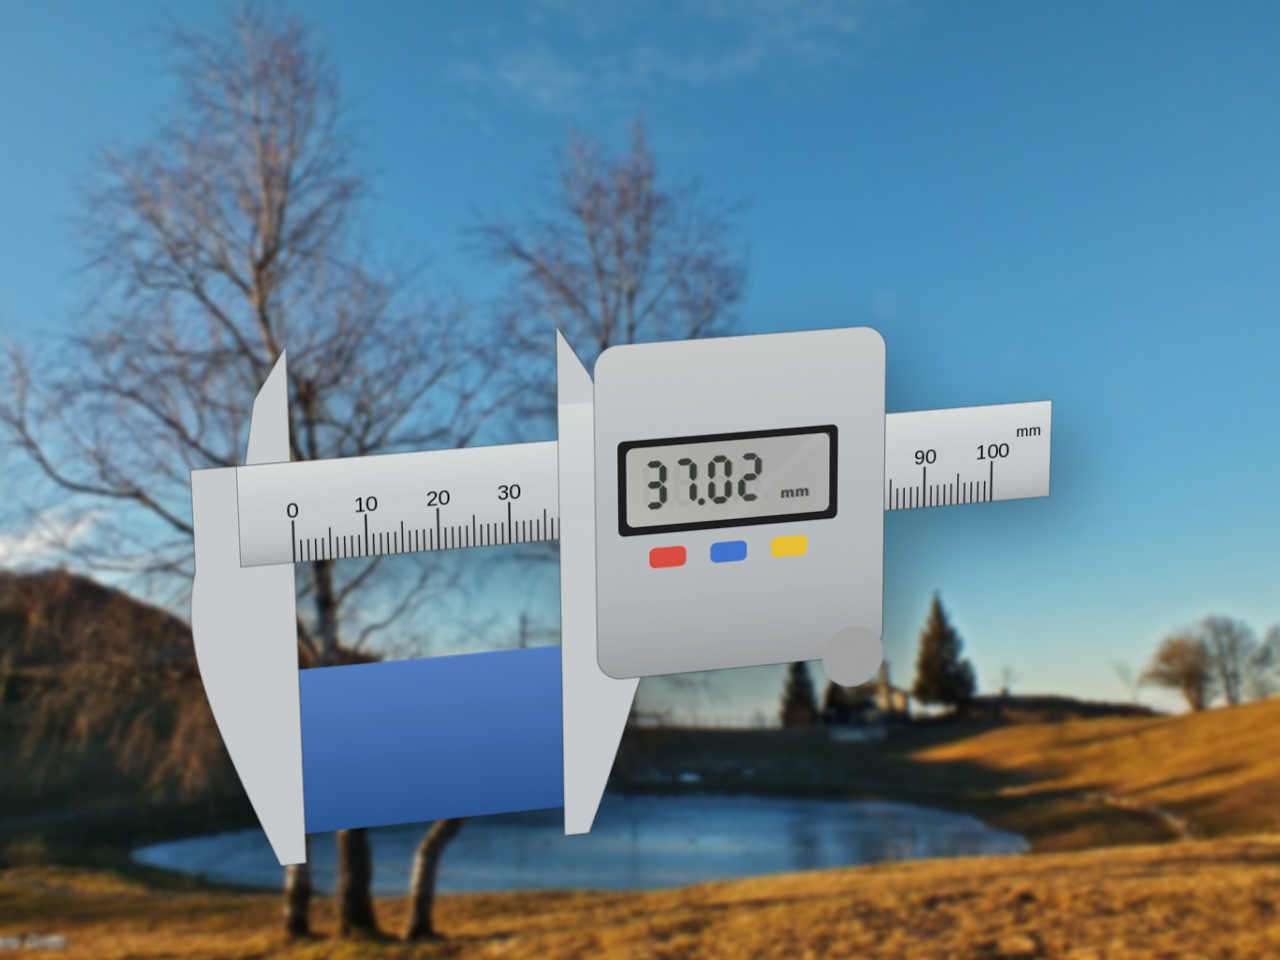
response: 37.02; mm
